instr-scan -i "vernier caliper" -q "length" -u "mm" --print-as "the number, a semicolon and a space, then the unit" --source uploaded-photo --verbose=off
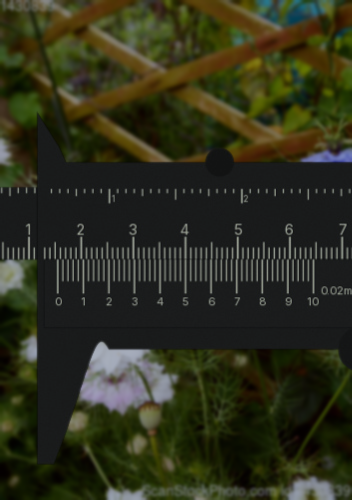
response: 15.5; mm
